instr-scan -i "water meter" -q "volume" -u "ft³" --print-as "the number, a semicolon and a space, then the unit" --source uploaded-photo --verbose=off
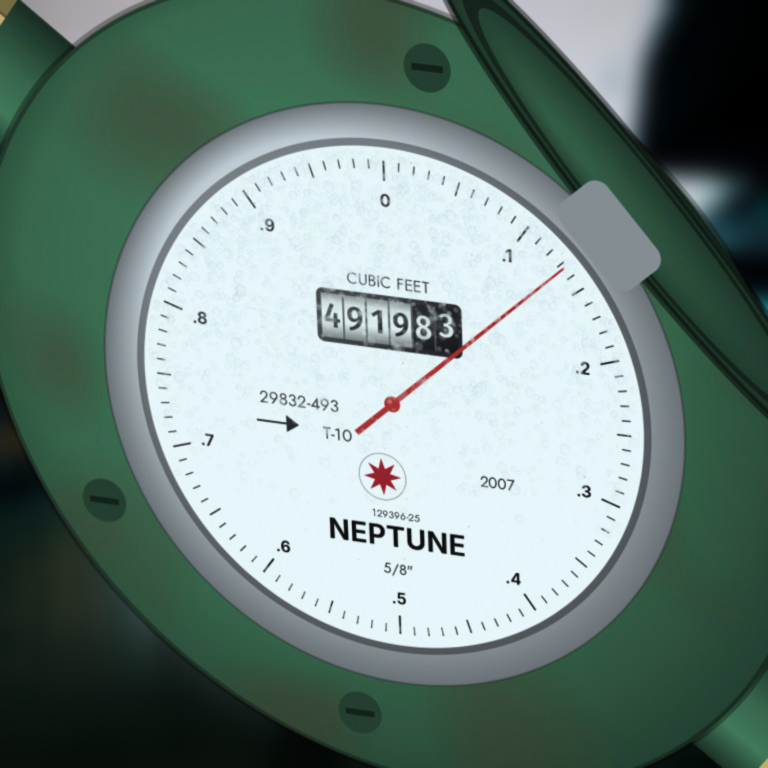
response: 491983.13; ft³
